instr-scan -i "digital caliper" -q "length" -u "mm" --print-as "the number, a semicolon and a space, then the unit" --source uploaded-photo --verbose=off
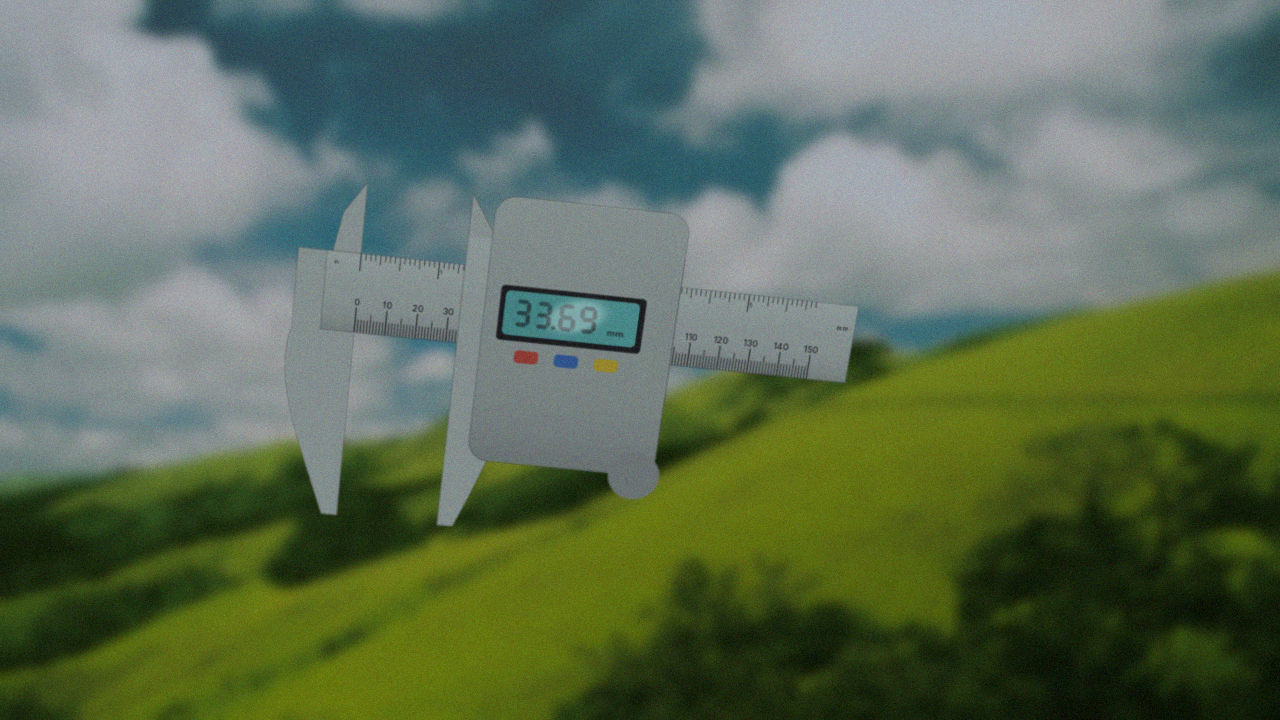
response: 33.69; mm
